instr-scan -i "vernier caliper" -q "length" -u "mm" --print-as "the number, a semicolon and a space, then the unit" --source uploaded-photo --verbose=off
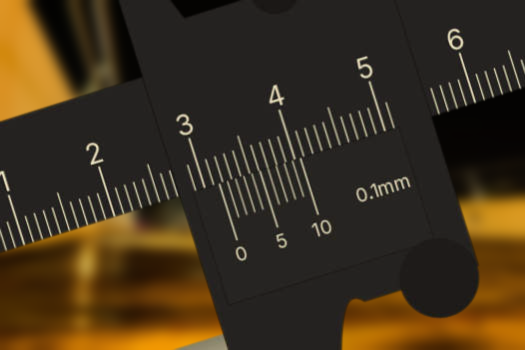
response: 31.6; mm
